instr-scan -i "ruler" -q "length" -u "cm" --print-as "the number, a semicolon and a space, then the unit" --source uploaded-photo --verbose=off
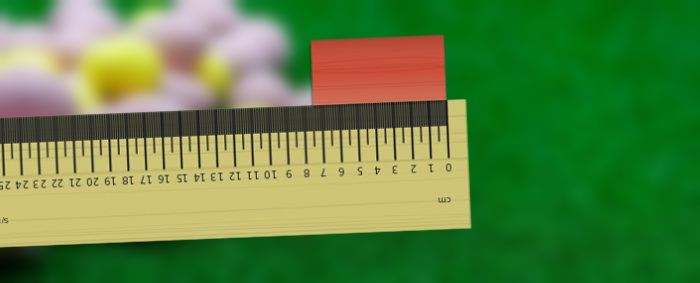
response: 7.5; cm
